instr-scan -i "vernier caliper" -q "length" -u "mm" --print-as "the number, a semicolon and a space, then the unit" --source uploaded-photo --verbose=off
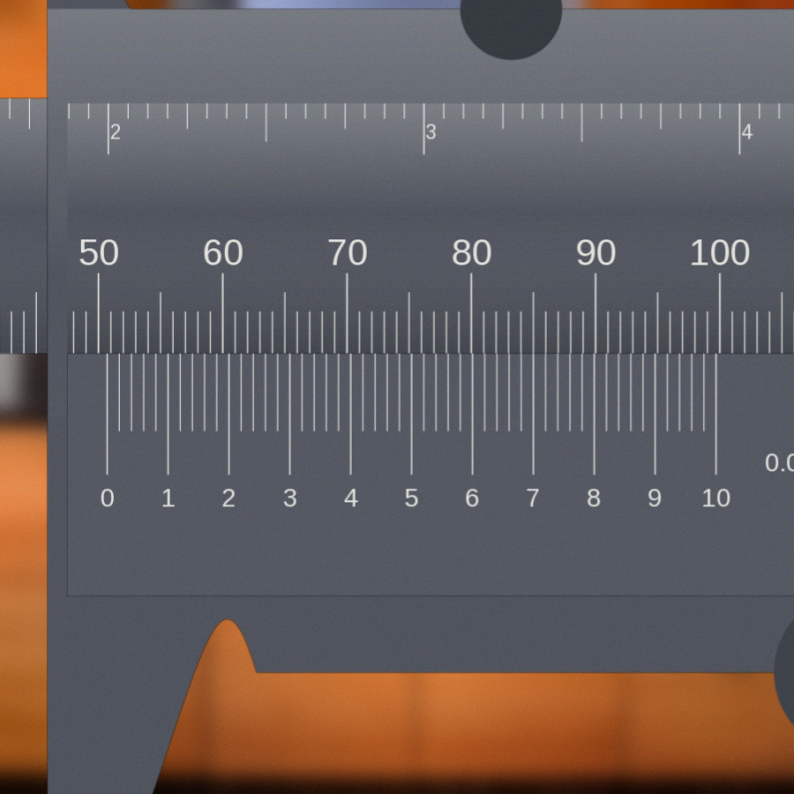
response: 50.7; mm
